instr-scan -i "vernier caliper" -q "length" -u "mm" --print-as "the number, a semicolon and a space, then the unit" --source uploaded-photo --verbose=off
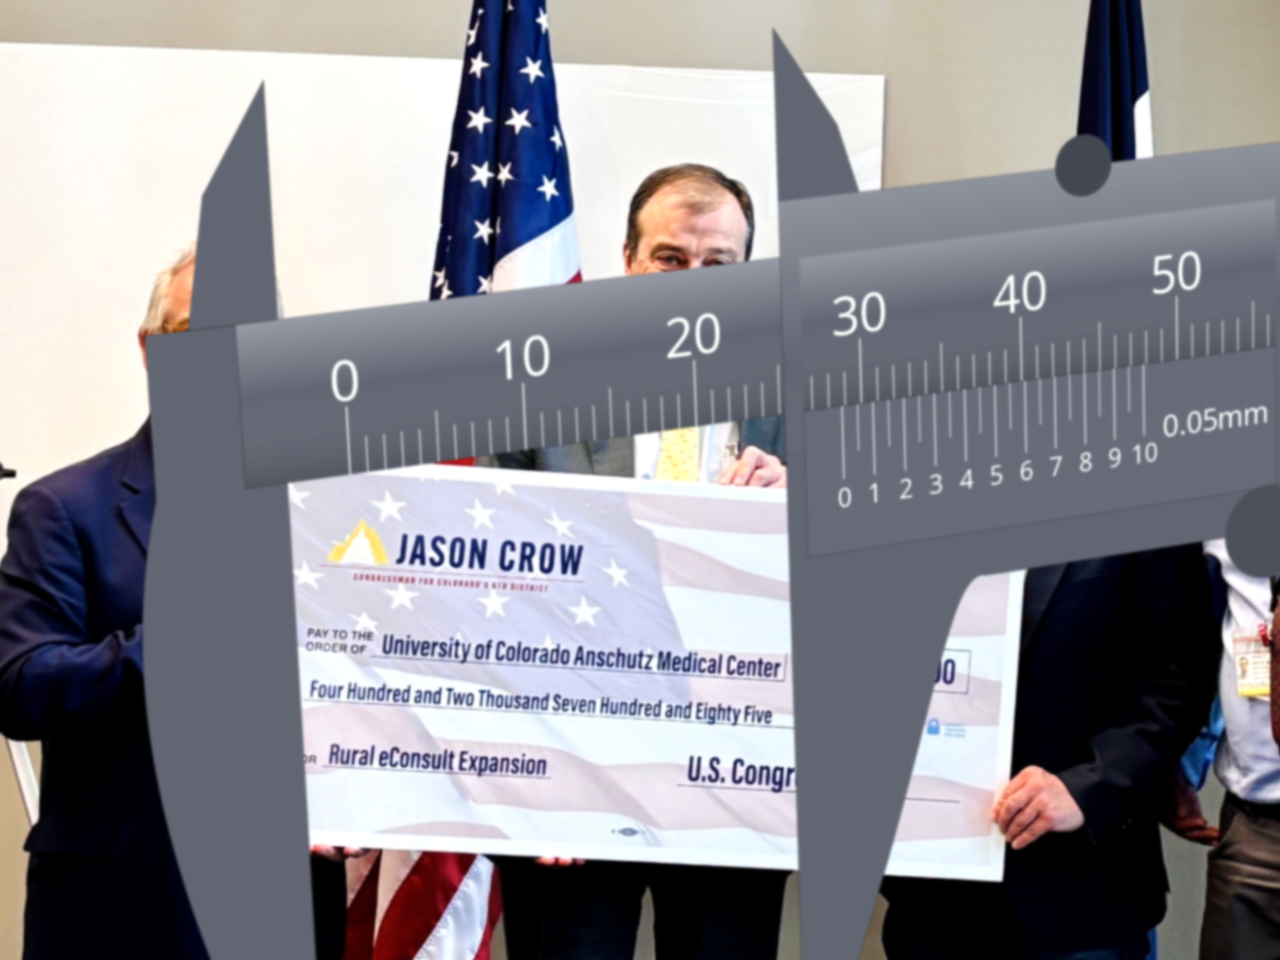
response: 28.8; mm
